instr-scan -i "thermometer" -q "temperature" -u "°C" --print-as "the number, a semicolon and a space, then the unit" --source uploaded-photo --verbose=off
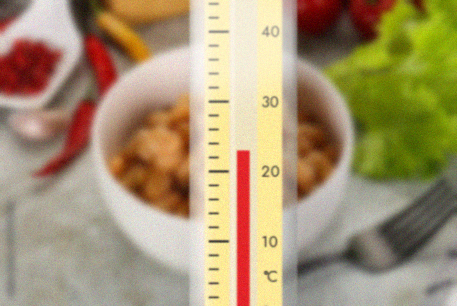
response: 23; °C
